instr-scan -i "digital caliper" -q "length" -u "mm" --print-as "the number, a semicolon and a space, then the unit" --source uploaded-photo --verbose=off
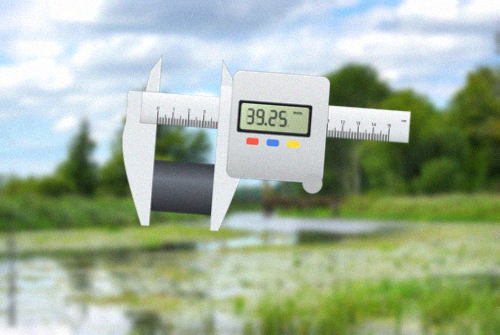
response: 39.25; mm
